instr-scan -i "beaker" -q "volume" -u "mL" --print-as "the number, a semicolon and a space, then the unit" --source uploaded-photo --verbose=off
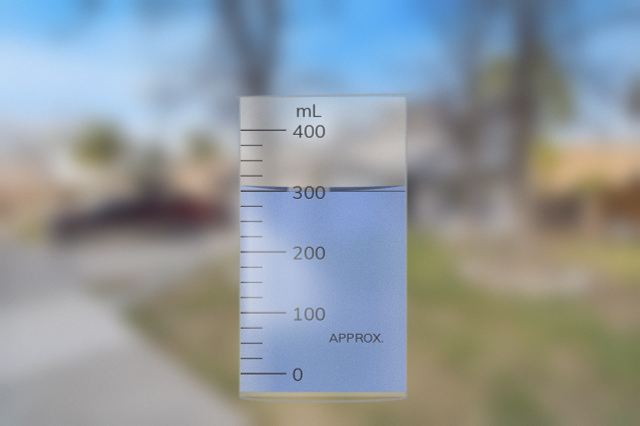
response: 300; mL
